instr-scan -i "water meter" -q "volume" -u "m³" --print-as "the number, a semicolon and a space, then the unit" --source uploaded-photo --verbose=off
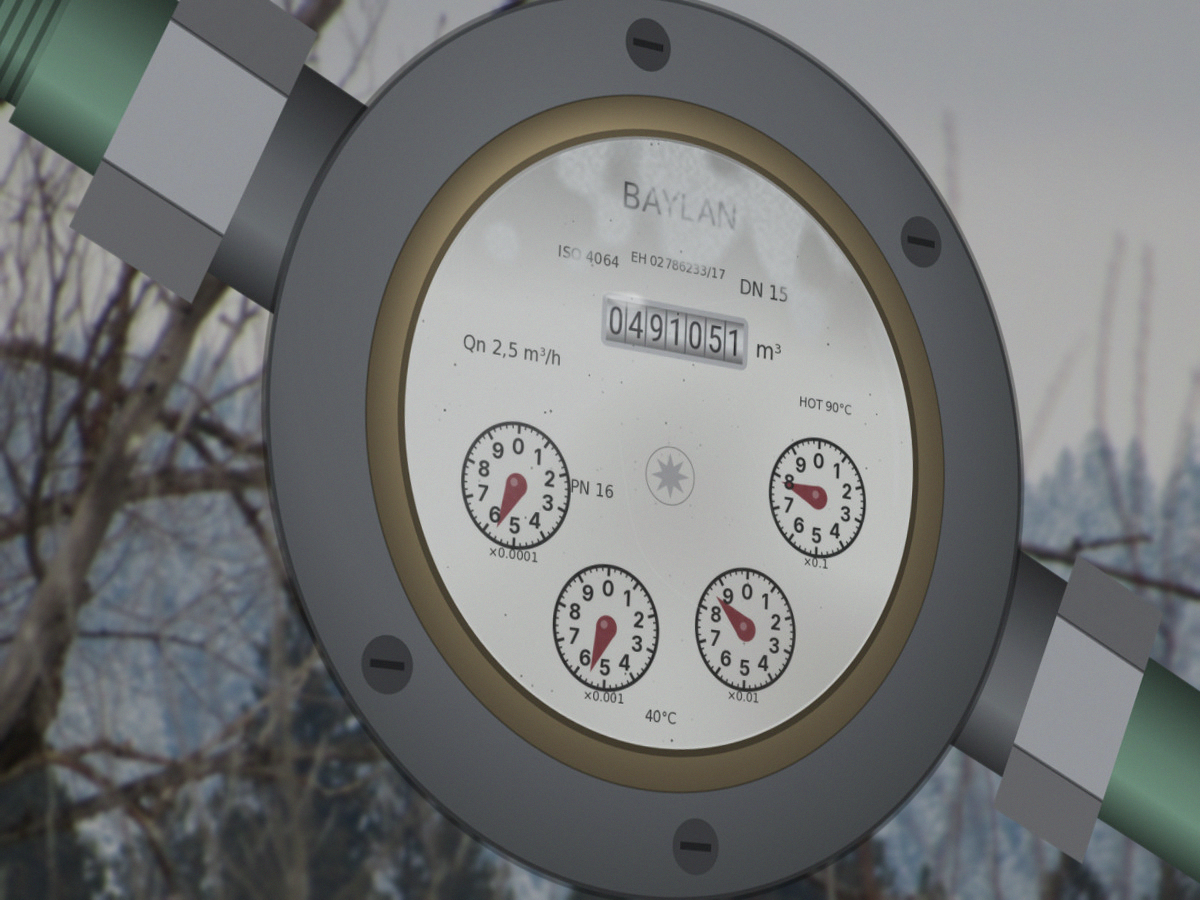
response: 491051.7855; m³
